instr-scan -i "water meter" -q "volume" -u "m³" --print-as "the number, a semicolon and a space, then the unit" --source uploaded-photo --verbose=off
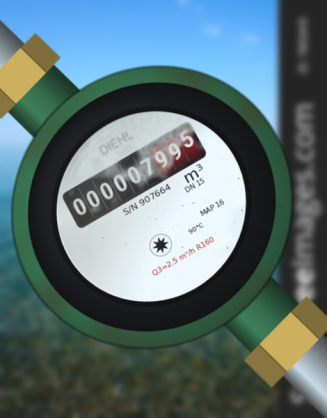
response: 7.995; m³
